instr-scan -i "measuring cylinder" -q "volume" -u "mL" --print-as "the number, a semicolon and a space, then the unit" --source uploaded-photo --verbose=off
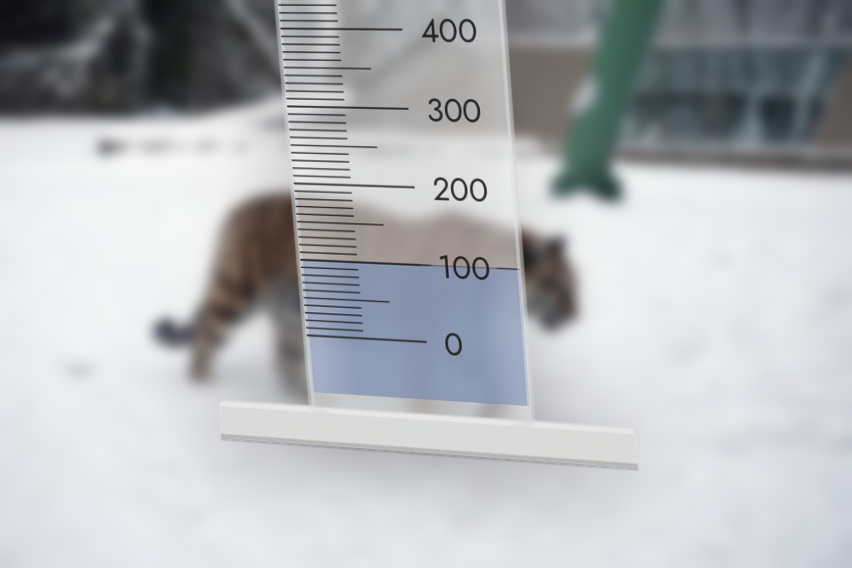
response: 100; mL
